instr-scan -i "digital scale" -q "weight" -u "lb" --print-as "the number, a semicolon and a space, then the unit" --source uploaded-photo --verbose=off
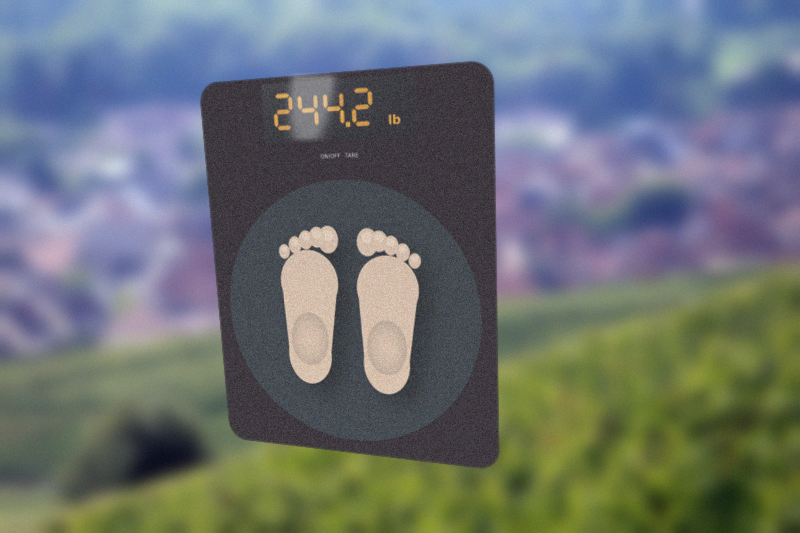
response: 244.2; lb
